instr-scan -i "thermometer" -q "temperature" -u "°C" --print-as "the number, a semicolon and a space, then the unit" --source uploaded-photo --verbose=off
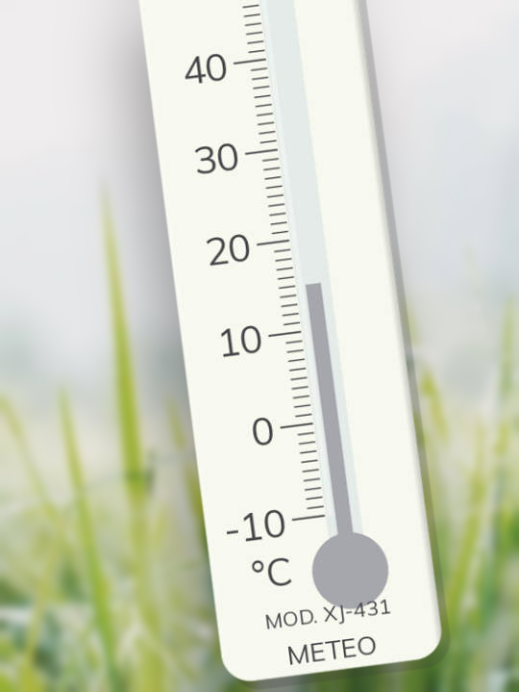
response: 15; °C
